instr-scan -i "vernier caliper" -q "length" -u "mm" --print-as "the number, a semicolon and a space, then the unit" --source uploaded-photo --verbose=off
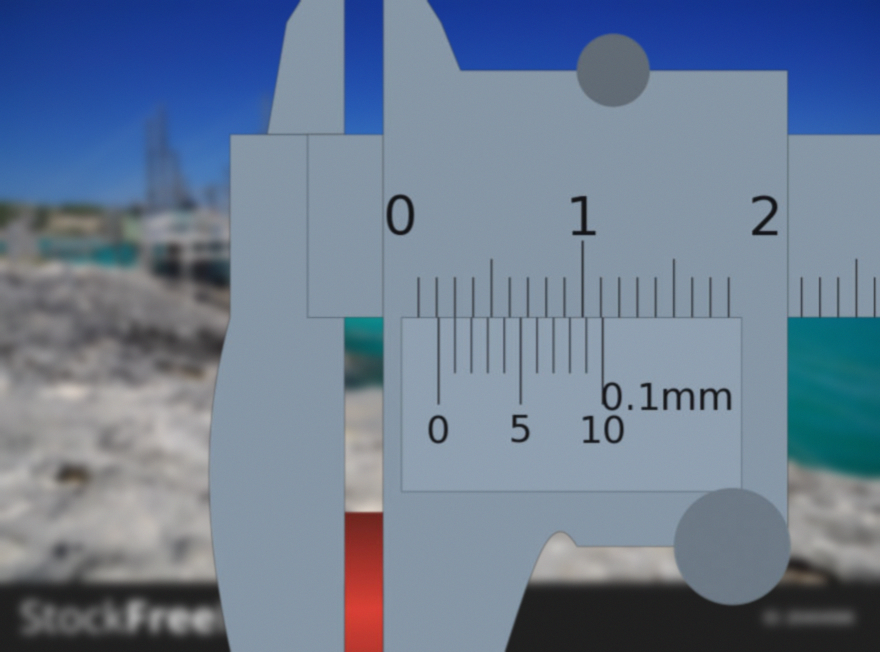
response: 2.1; mm
